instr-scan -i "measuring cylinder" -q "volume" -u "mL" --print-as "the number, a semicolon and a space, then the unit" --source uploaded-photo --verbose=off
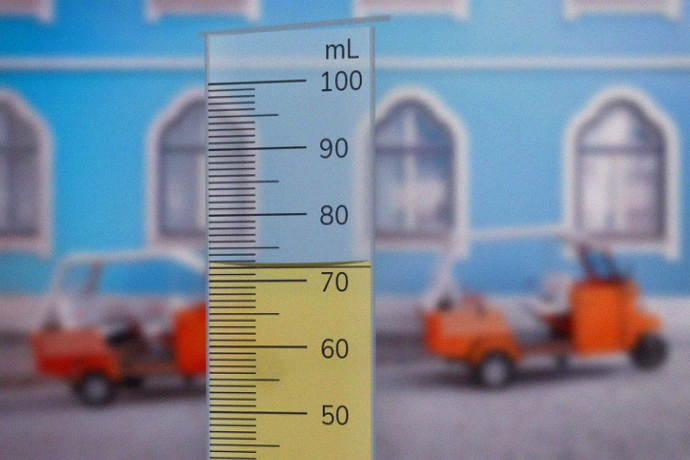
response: 72; mL
